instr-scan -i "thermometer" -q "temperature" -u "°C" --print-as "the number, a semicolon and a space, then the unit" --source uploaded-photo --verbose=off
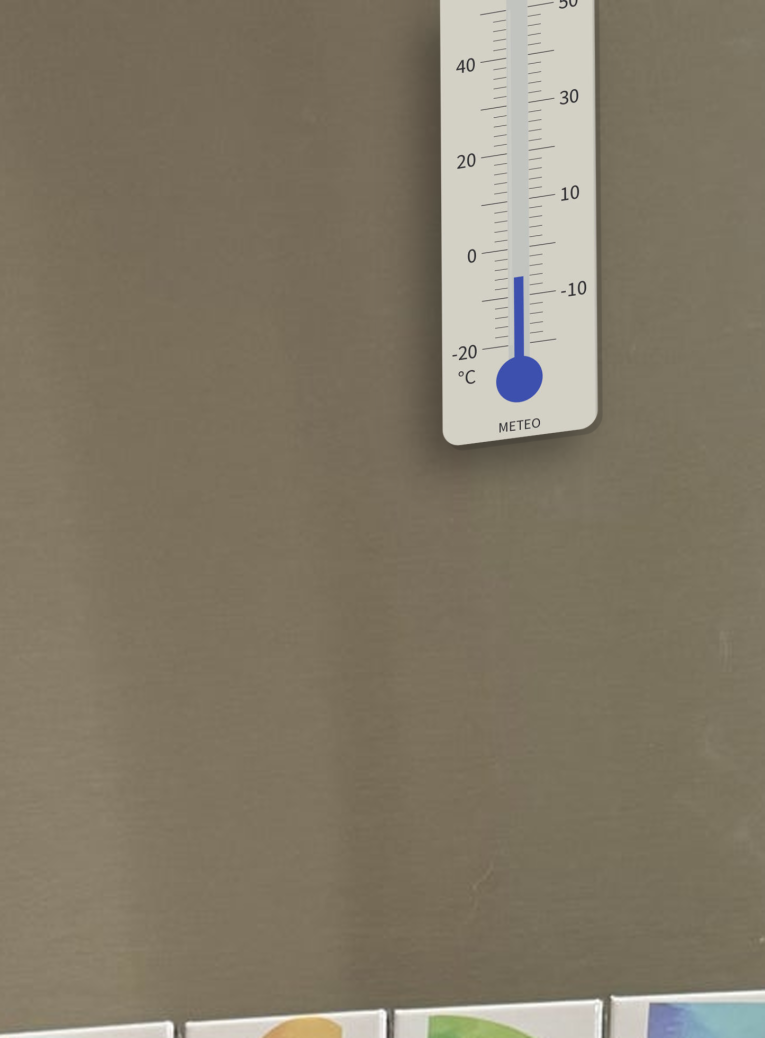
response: -6; °C
